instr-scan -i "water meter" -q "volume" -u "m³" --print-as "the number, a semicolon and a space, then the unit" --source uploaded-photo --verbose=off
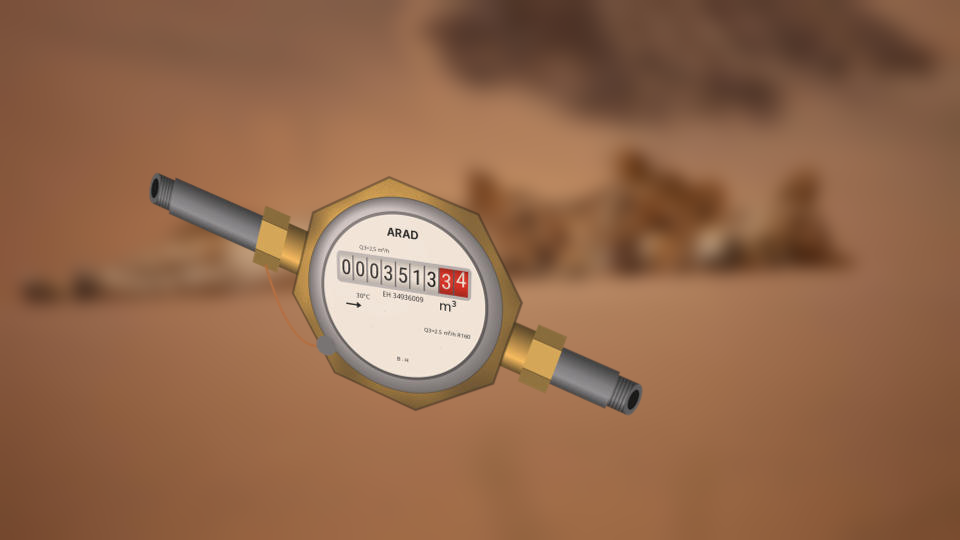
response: 3513.34; m³
